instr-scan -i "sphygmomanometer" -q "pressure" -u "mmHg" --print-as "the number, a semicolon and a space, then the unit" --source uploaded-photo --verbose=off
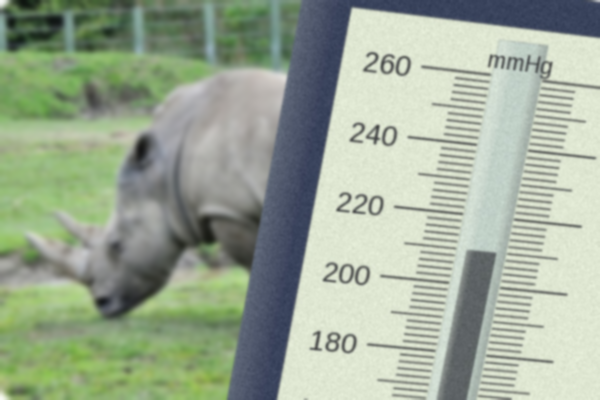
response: 210; mmHg
